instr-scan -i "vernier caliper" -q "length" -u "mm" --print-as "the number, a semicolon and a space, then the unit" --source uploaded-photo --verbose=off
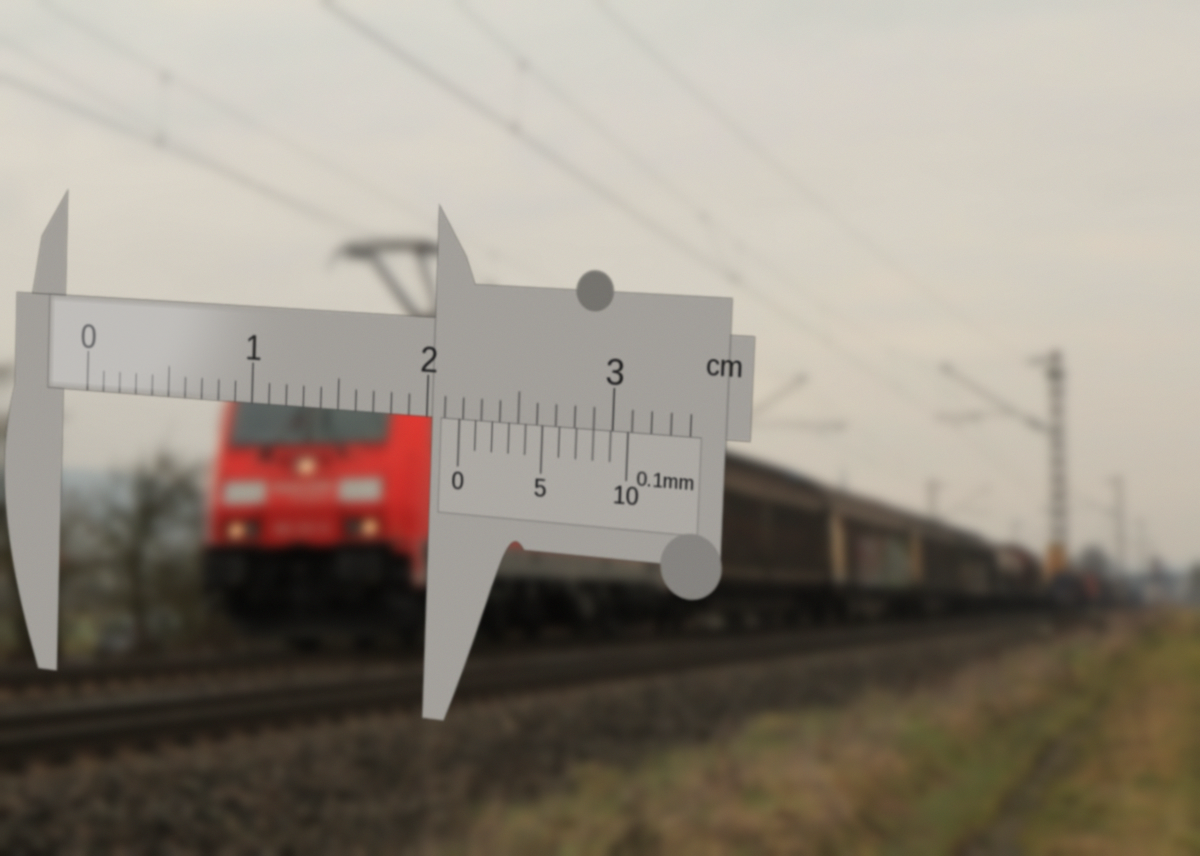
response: 21.8; mm
